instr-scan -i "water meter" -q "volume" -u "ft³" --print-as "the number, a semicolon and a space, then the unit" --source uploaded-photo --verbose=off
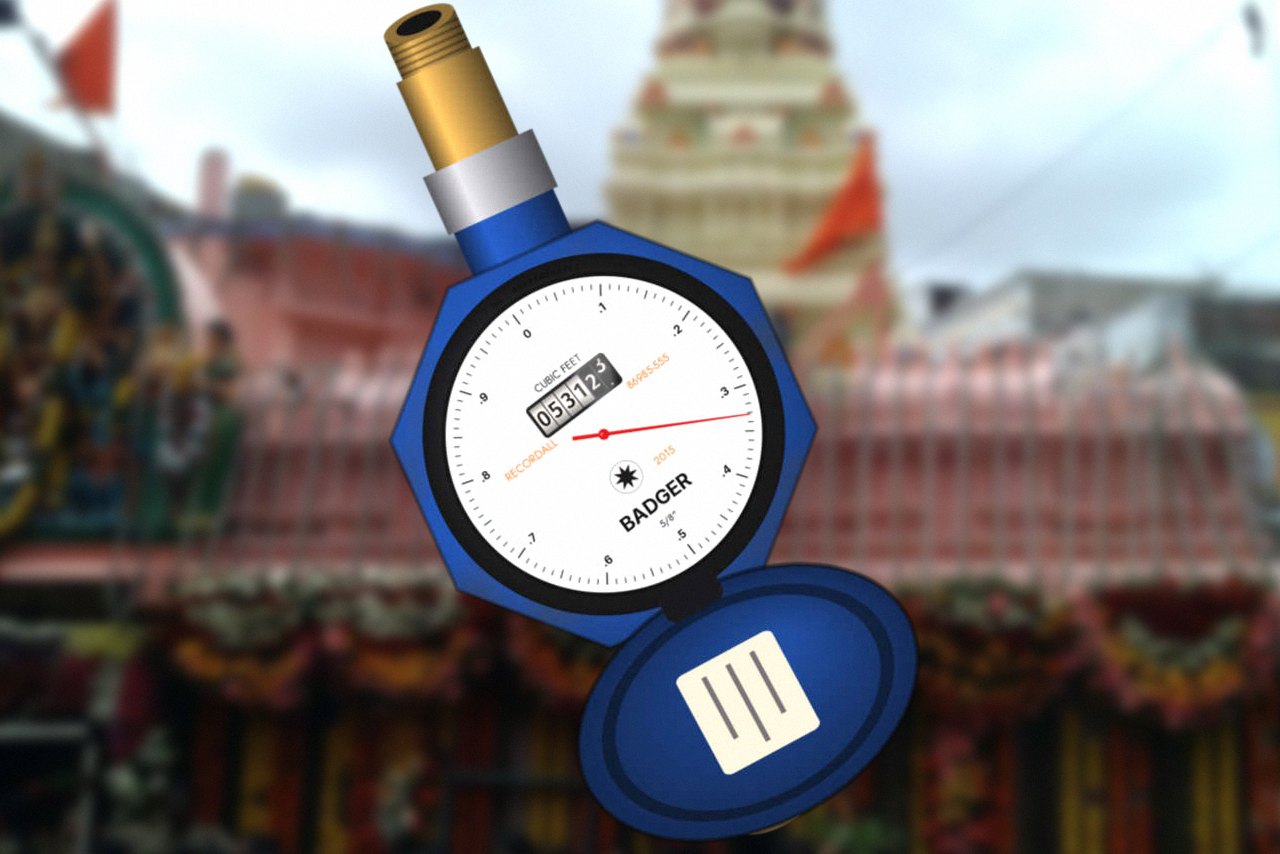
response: 53123.33; ft³
